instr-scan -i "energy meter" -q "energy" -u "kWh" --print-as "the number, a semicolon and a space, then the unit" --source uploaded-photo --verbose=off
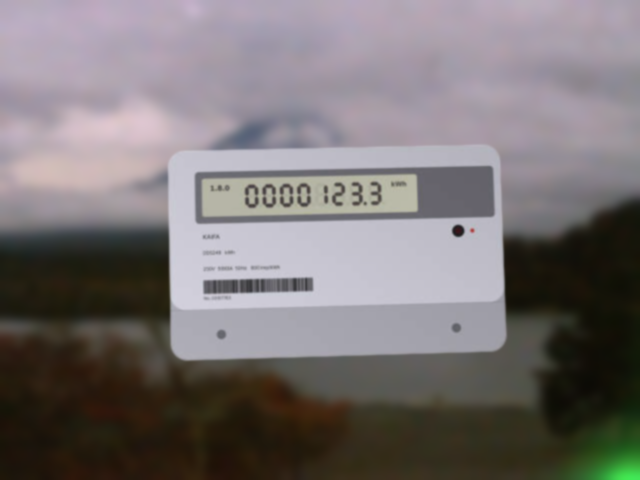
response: 123.3; kWh
